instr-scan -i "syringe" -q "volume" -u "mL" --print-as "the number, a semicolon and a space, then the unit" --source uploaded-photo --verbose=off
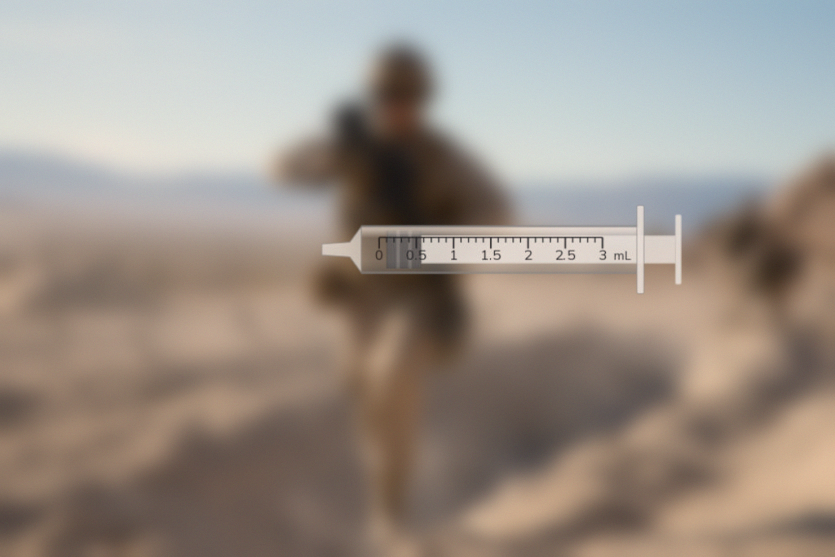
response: 0.1; mL
